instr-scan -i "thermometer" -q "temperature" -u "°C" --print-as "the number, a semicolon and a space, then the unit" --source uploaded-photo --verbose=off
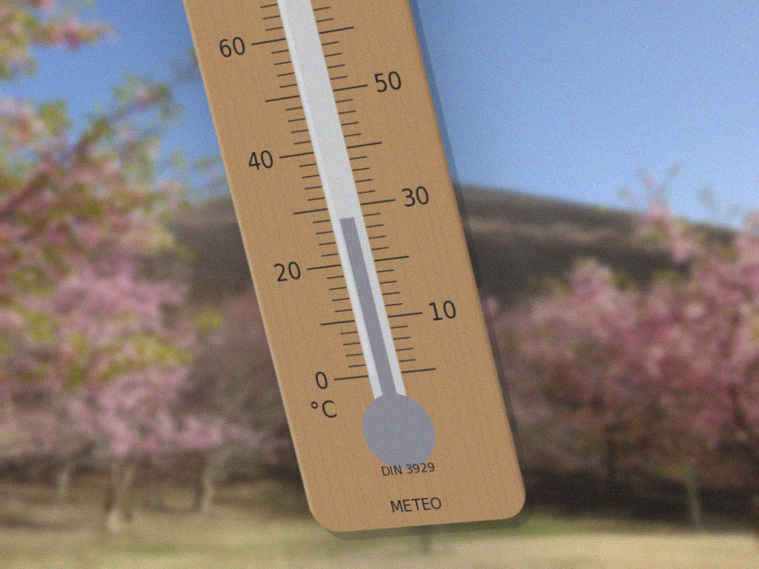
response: 28; °C
